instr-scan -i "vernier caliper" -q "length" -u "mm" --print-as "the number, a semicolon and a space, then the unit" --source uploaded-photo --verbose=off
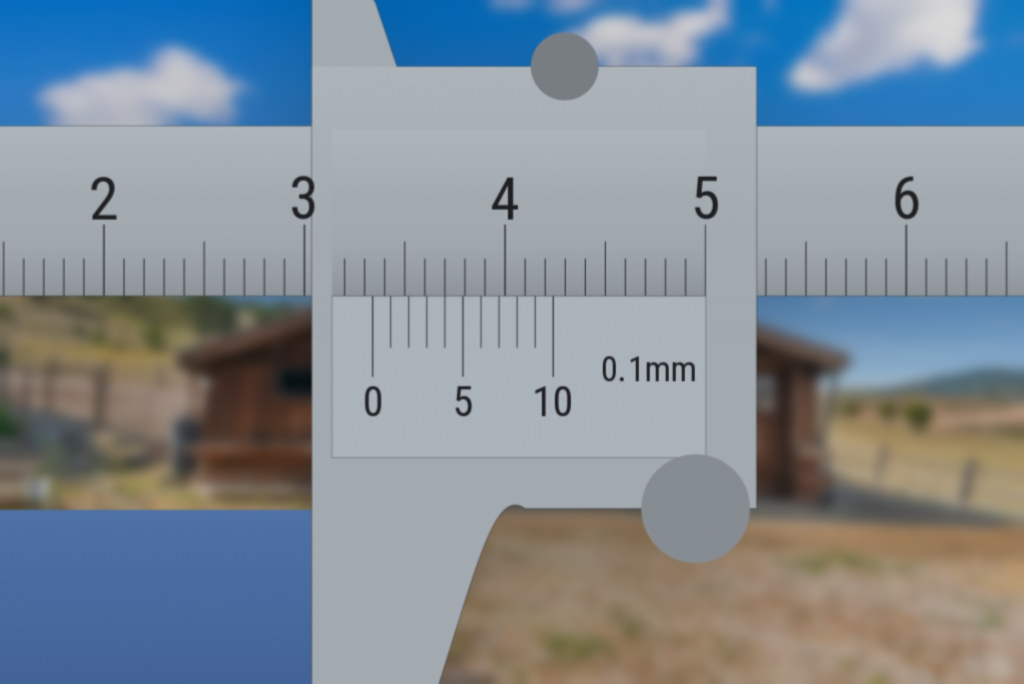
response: 33.4; mm
